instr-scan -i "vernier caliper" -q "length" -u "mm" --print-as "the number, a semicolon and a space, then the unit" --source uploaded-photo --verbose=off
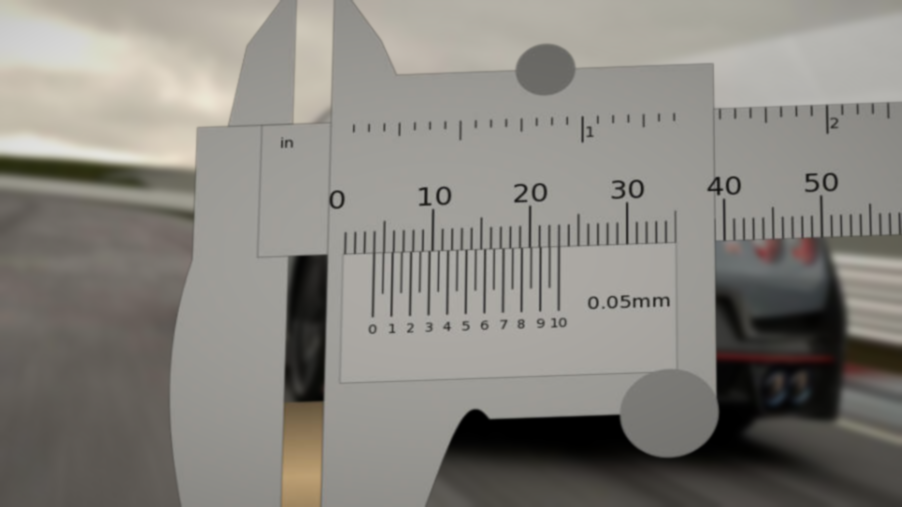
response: 4.0; mm
